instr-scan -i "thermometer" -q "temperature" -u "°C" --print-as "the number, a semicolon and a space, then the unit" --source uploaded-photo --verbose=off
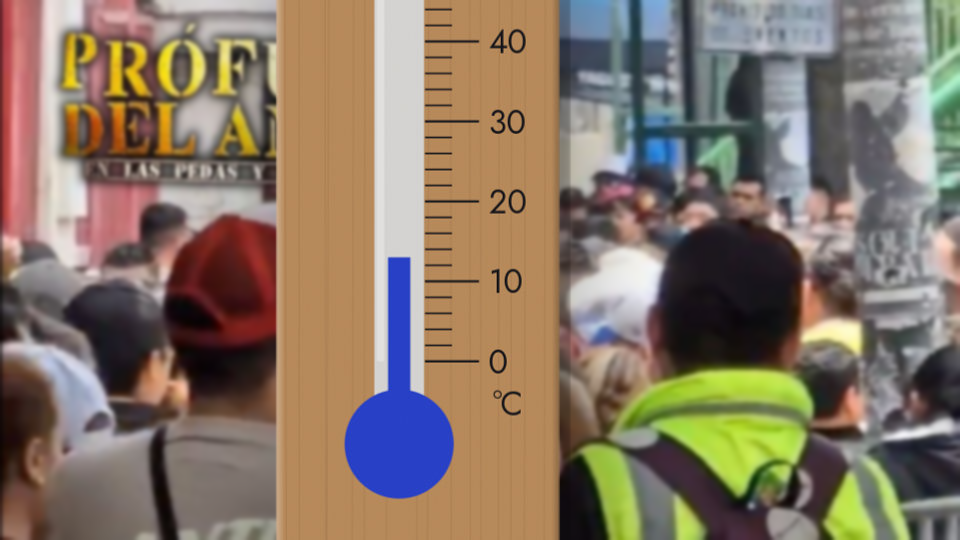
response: 13; °C
